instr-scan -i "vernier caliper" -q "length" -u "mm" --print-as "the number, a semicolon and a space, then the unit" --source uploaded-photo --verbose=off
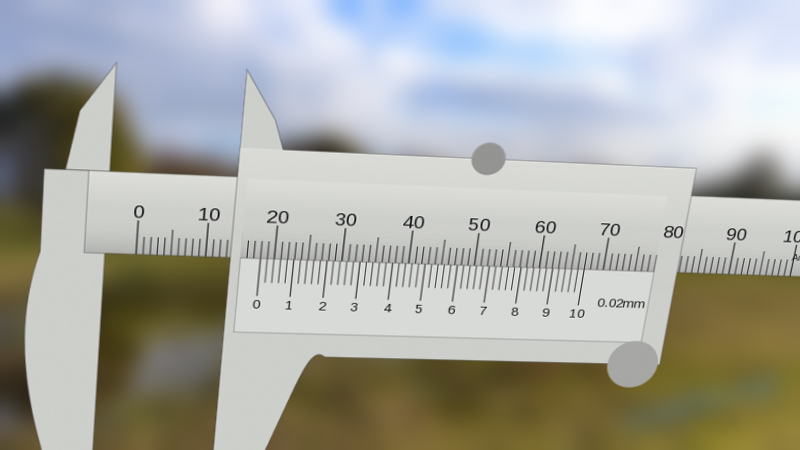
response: 18.0; mm
